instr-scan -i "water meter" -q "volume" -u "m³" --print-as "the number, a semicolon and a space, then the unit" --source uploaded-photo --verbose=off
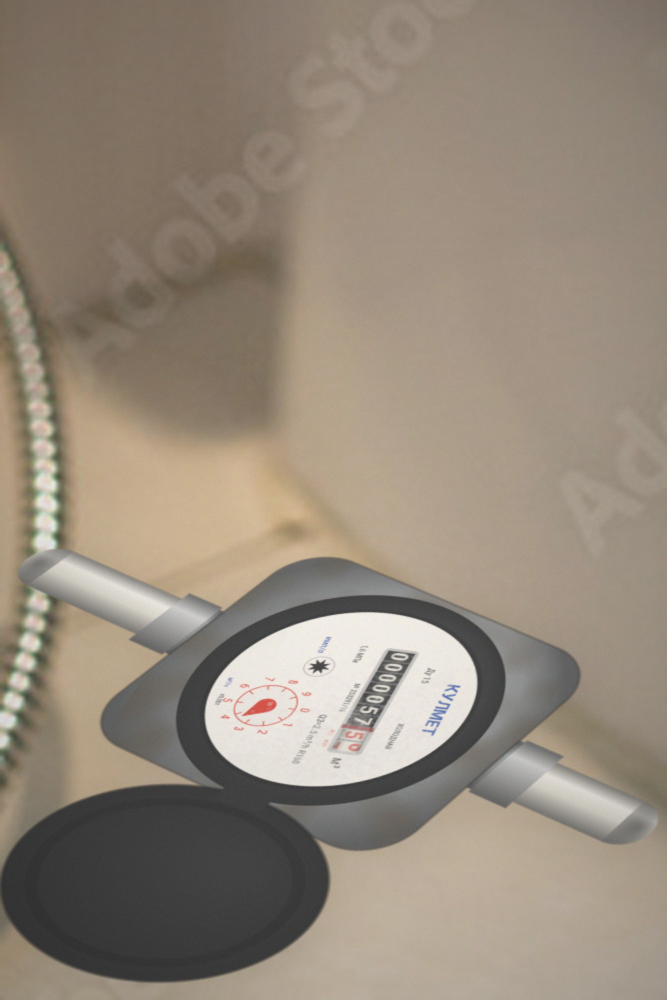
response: 57.563; m³
